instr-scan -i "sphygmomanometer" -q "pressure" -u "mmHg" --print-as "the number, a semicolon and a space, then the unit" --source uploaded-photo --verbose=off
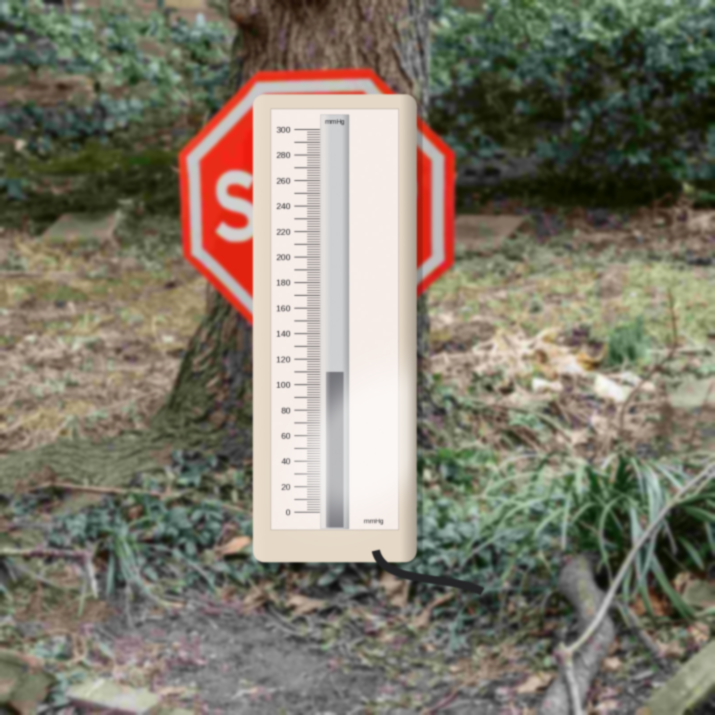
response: 110; mmHg
